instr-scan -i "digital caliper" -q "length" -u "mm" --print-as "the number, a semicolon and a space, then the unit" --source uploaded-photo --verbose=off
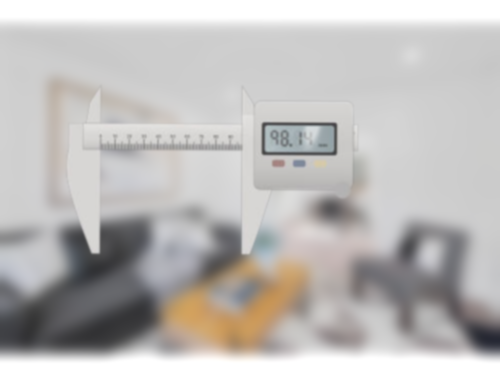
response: 98.14; mm
